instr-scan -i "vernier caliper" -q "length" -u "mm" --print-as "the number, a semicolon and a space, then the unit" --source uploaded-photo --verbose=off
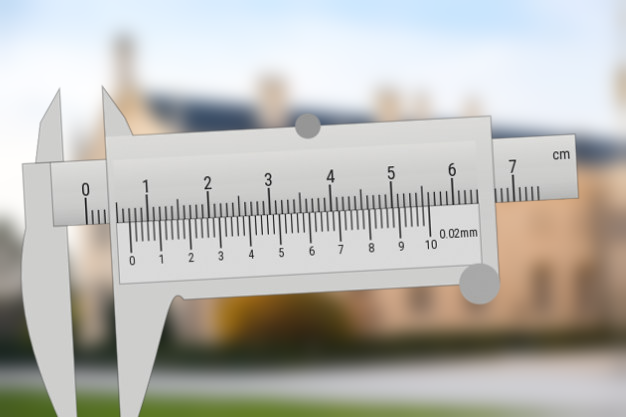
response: 7.0; mm
